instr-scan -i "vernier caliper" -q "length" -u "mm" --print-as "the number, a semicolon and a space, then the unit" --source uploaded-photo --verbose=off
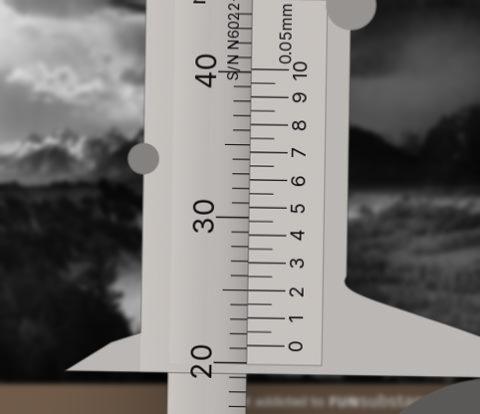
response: 21.2; mm
